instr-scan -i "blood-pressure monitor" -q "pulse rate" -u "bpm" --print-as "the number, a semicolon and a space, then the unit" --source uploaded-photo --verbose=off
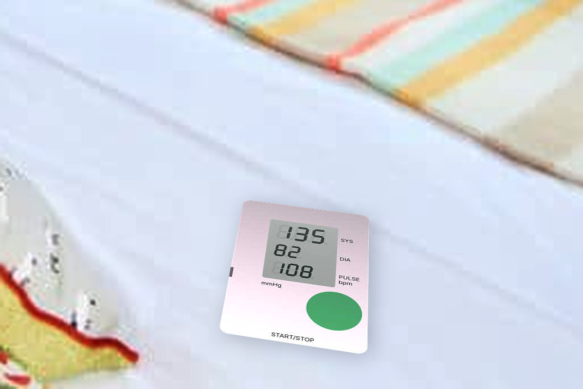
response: 108; bpm
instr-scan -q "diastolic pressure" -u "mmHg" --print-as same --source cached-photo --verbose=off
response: 82; mmHg
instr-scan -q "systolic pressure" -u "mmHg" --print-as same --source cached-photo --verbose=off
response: 135; mmHg
